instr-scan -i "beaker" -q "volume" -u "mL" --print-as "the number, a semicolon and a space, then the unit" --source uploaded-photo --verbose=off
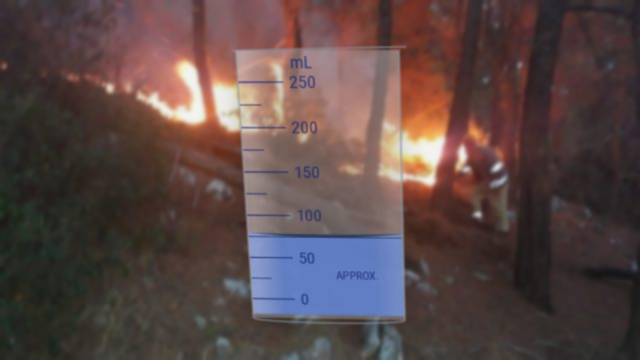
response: 75; mL
